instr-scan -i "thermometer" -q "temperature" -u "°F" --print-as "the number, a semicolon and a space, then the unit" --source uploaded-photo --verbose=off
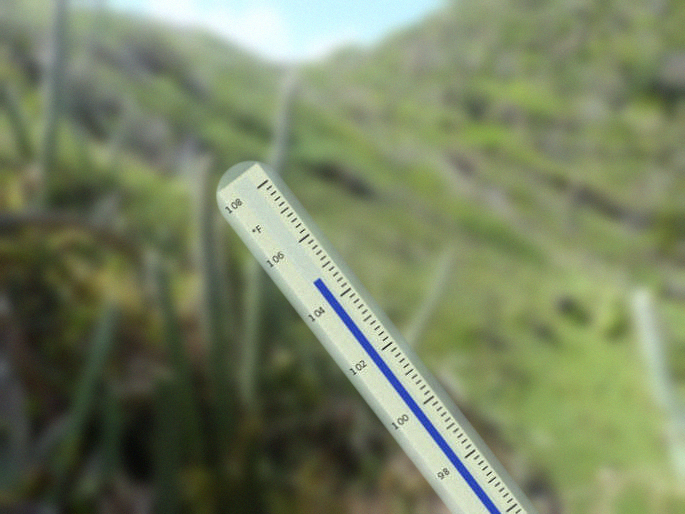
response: 104.8; °F
